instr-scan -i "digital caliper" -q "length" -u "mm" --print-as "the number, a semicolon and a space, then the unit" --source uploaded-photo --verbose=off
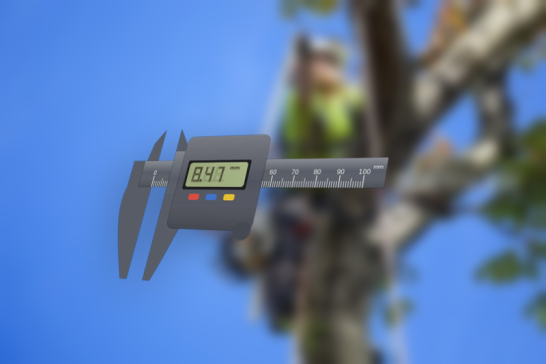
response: 8.47; mm
